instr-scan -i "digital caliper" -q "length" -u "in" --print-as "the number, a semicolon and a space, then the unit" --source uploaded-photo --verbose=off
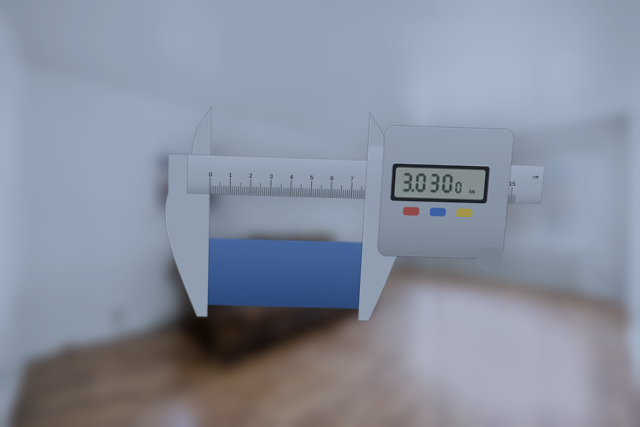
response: 3.0300; in
